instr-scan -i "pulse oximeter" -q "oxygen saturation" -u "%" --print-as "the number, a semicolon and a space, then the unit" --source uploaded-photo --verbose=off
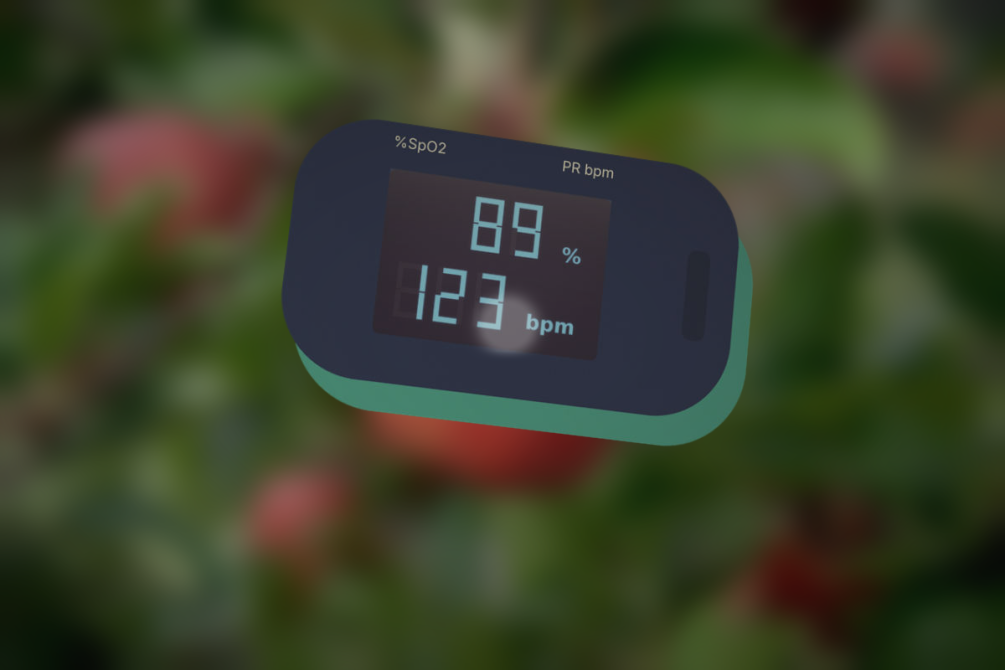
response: 89; %
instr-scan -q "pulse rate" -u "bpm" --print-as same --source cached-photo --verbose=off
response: 123; bpm
